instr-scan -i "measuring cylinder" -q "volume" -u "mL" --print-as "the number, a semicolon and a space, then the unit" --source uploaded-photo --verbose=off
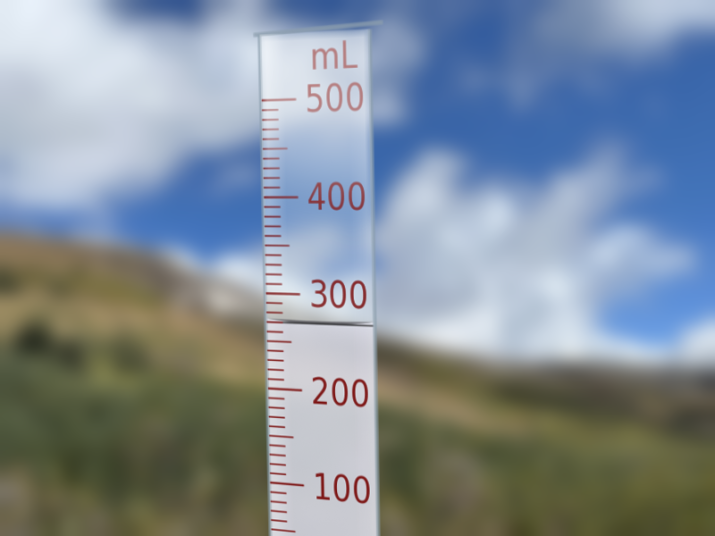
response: 270; mL
